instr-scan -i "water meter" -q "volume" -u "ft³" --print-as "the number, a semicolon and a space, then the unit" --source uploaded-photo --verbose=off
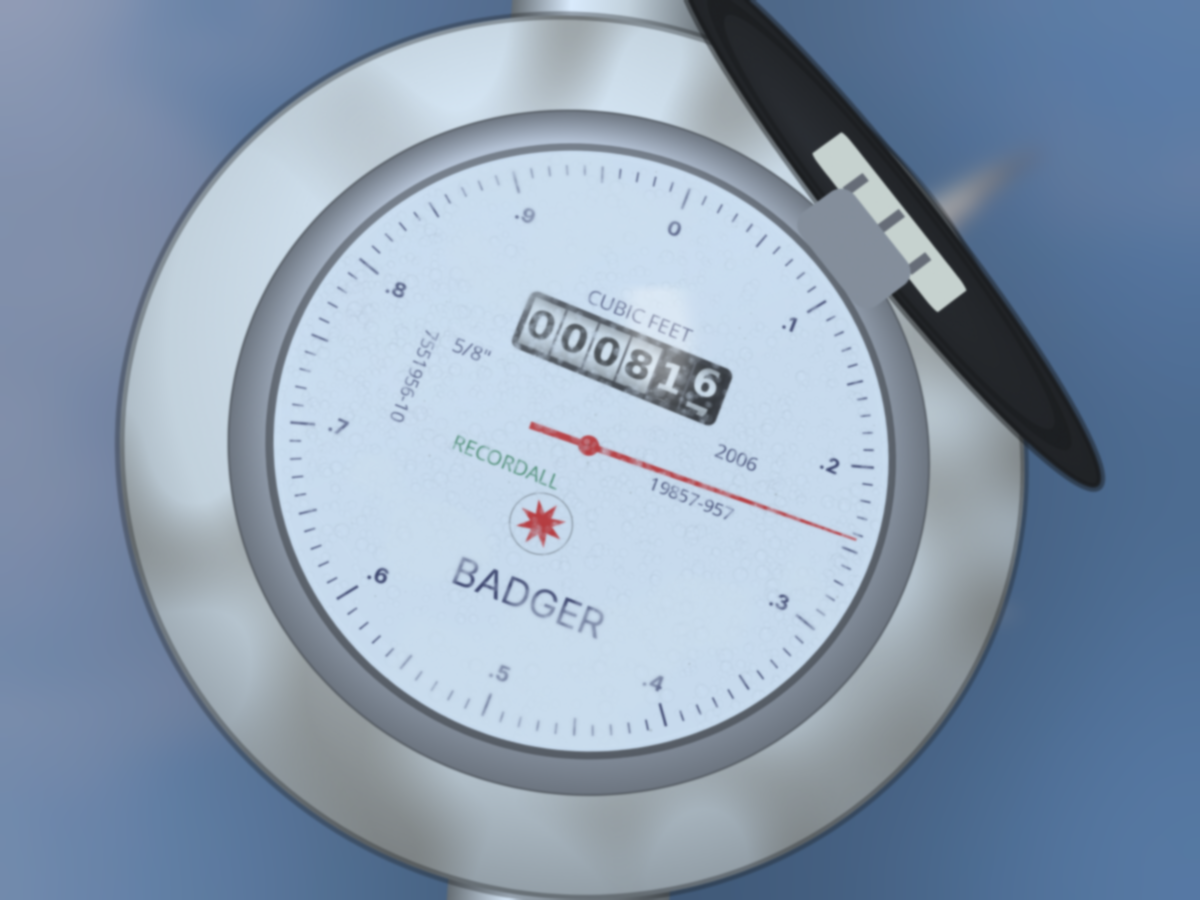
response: 816.24; ft³
